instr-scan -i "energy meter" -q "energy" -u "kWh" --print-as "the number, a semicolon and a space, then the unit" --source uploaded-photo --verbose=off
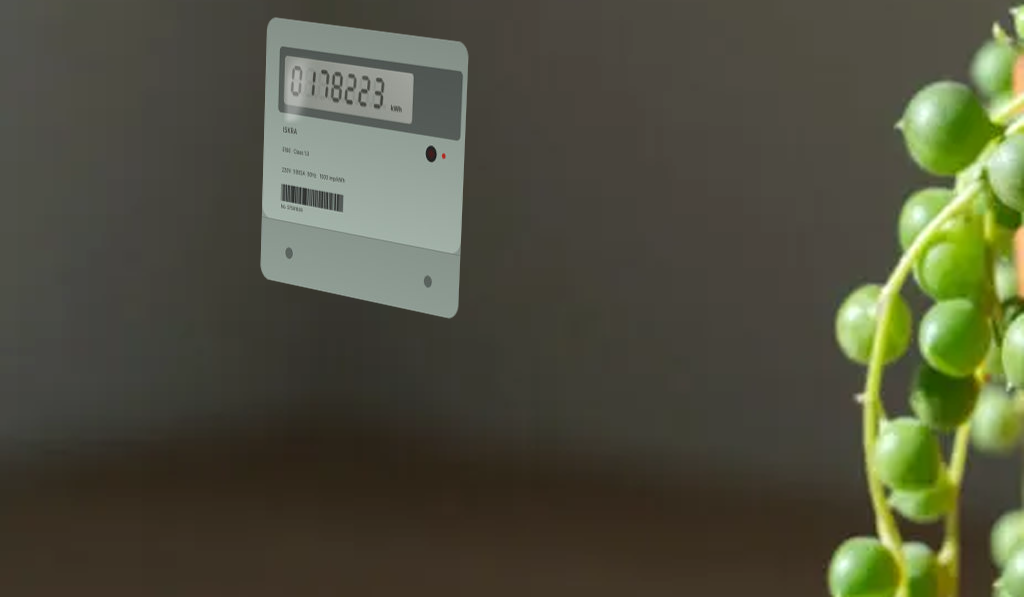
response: 178223; kWh
